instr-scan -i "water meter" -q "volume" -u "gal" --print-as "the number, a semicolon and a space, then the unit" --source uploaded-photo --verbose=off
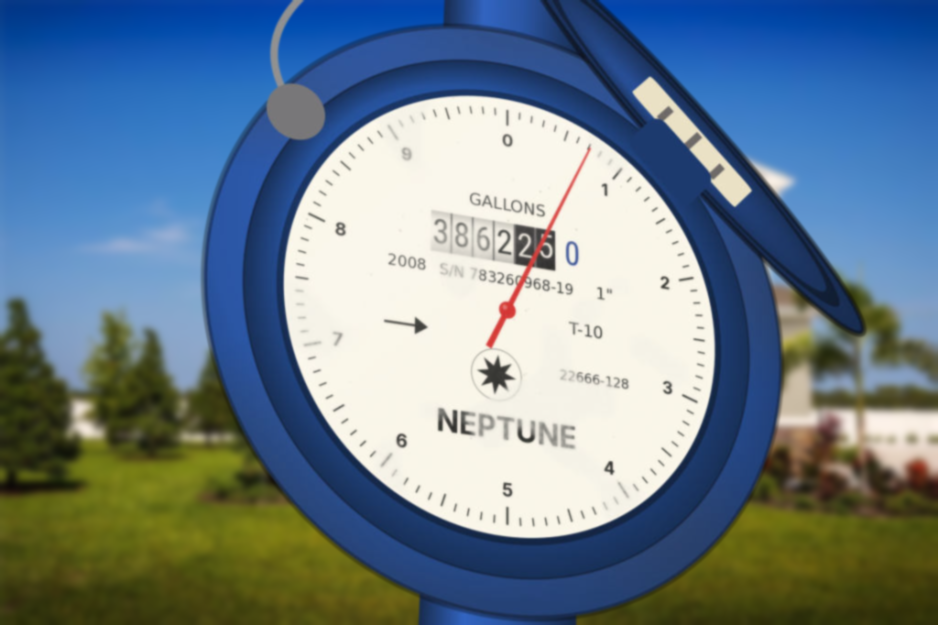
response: 3862250.7; gal
